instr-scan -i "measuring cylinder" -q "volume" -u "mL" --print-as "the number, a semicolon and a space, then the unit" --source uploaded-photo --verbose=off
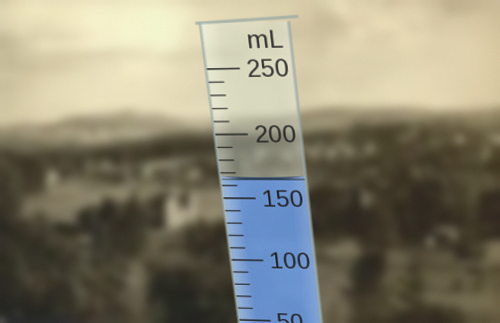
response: 165; mL
